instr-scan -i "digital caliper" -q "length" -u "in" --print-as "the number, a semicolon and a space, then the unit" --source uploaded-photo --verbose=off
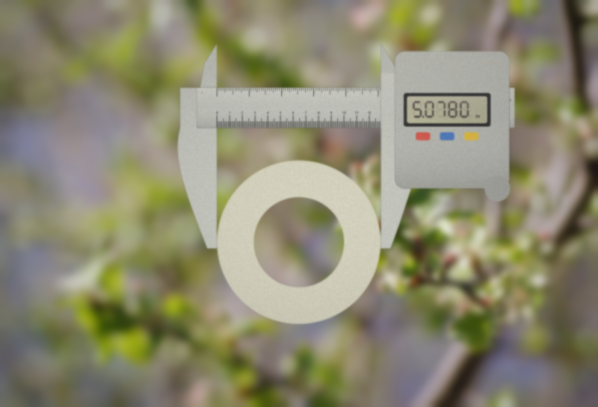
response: 5.0780; in
